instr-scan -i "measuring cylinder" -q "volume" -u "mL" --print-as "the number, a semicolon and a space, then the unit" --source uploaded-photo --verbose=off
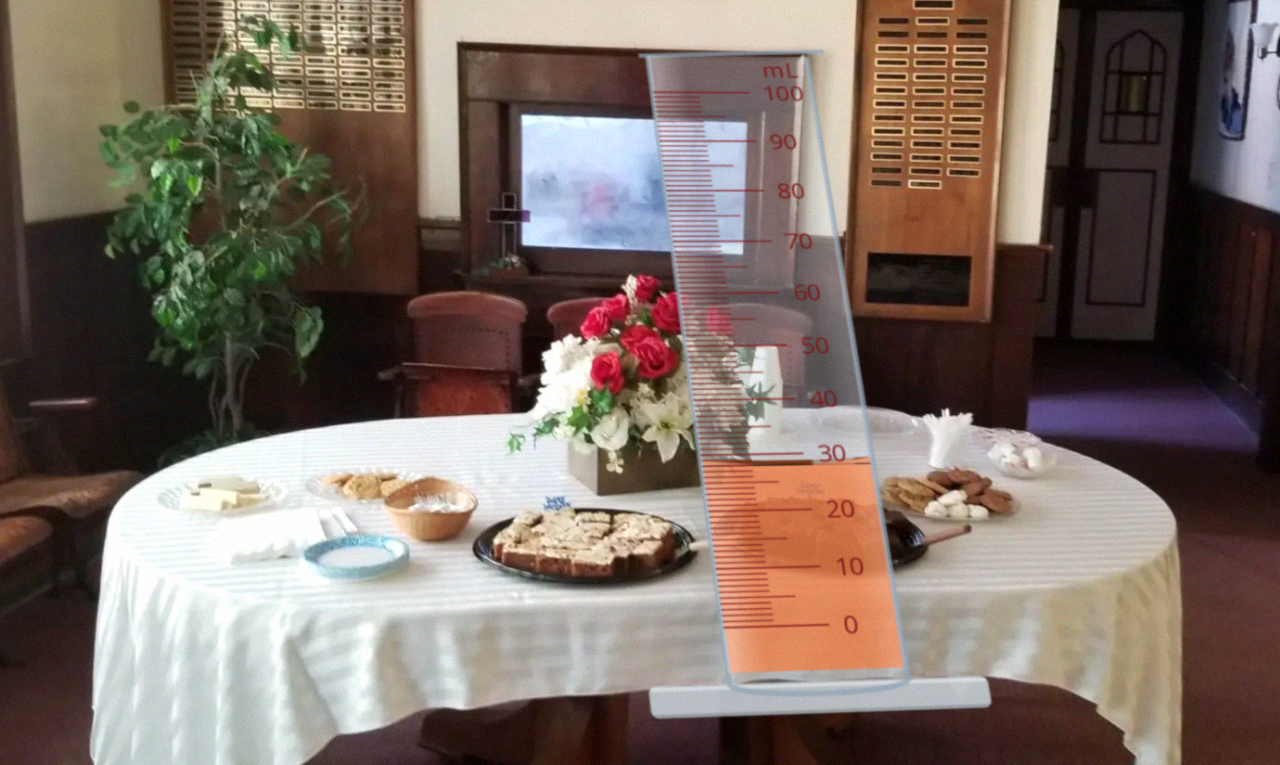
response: 28; mL
